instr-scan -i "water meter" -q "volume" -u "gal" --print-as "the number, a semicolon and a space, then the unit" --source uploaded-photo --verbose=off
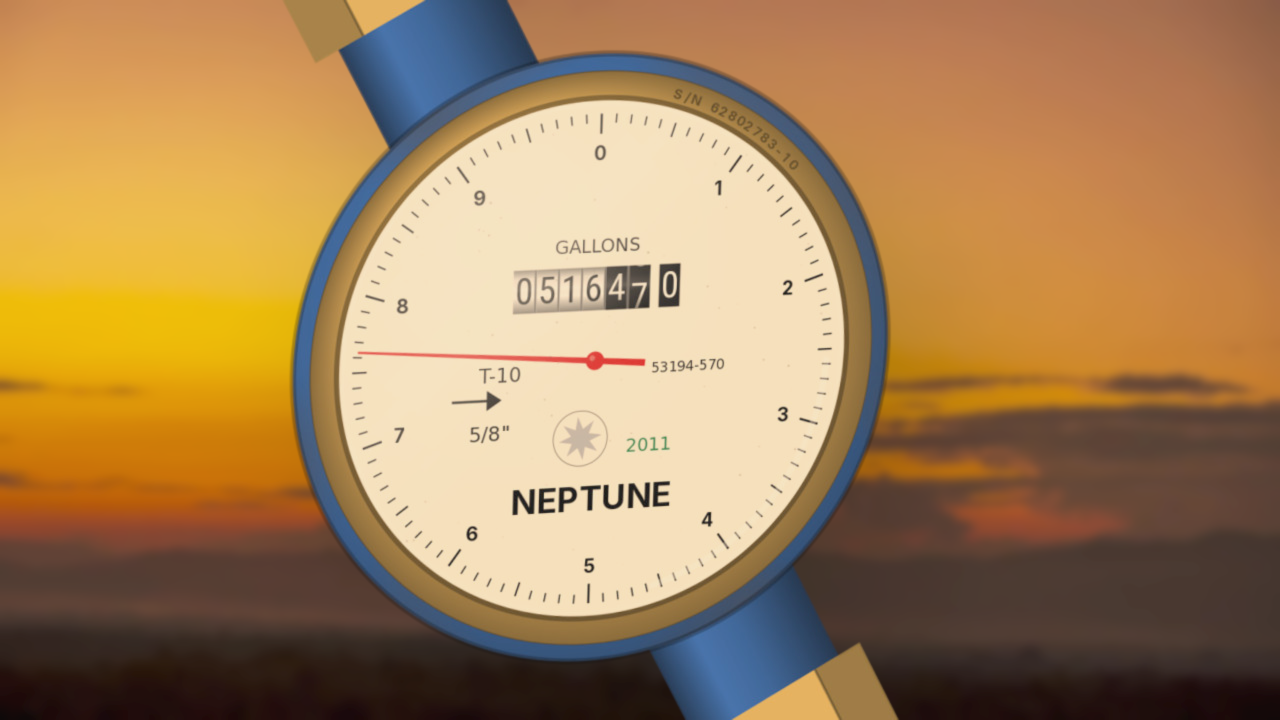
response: 516467.6; gal
